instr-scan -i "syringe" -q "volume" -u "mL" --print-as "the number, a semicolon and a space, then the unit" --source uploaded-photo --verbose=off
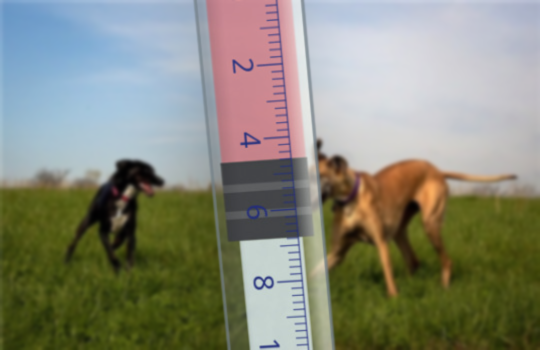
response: 4.6; mL
